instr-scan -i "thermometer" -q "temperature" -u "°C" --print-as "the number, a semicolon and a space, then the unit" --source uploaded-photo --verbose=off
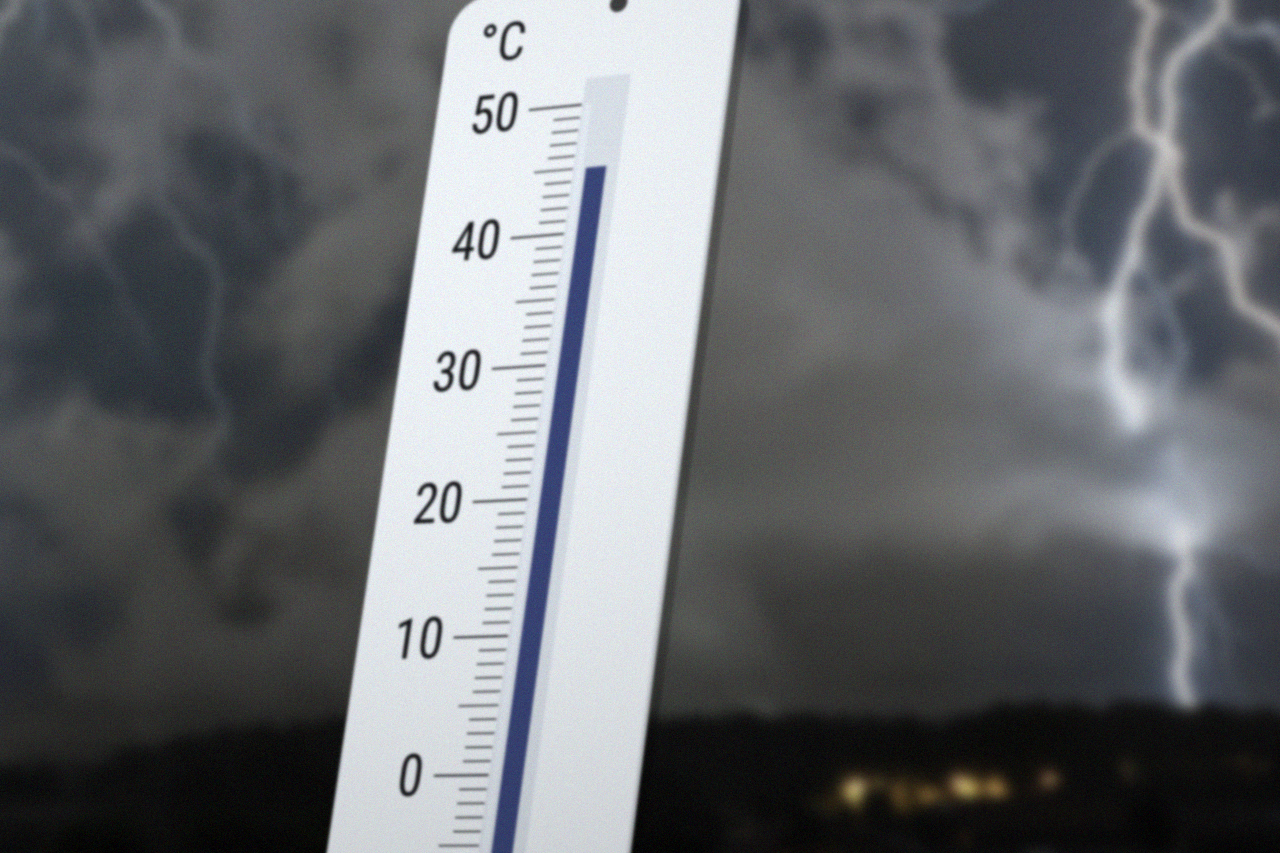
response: 45; °C
